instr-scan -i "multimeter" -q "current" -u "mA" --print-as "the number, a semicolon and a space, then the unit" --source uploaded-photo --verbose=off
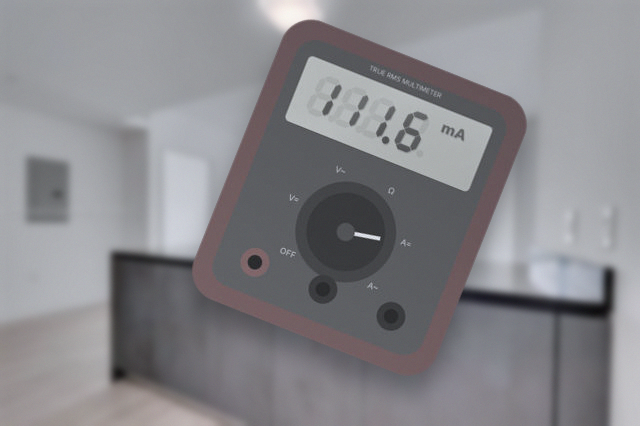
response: 111.6; mA
